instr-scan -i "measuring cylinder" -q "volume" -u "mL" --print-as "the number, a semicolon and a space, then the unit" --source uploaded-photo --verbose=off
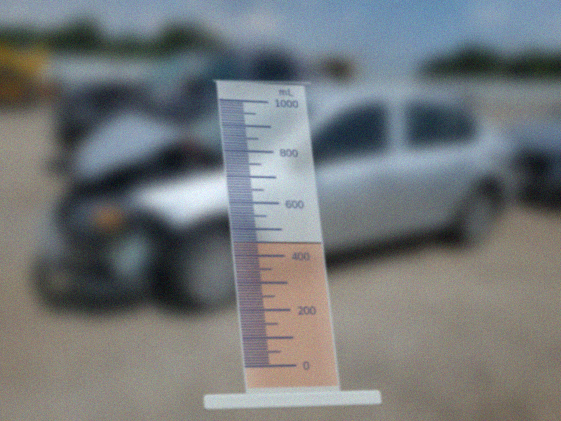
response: 450; mL
